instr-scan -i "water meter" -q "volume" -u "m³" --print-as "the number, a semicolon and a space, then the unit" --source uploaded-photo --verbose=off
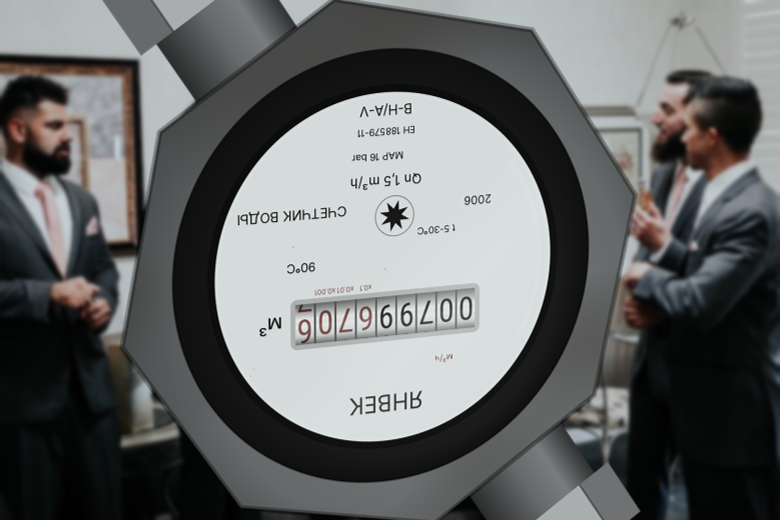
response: 799.6706; m³
